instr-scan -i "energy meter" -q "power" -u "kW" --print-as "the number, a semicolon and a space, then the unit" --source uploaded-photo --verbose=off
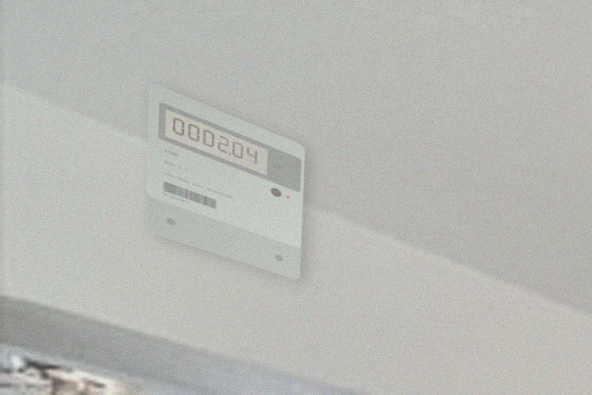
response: 2.04; kW
